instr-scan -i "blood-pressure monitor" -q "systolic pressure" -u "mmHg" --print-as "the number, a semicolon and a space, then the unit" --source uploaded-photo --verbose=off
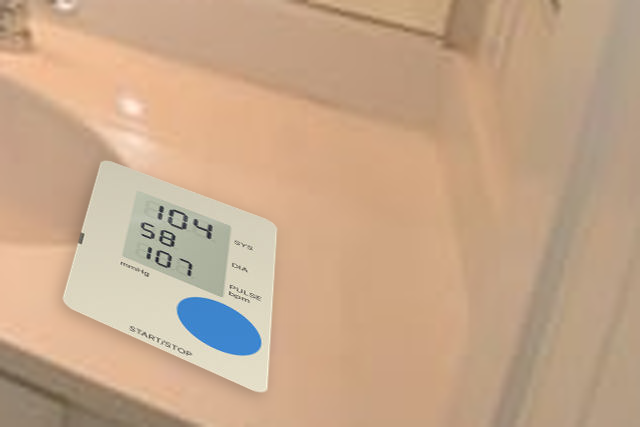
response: 104; mmHg
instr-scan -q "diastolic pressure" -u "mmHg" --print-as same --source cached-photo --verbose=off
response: 58; mmHg
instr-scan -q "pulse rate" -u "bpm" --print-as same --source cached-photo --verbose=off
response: 107; bpm
